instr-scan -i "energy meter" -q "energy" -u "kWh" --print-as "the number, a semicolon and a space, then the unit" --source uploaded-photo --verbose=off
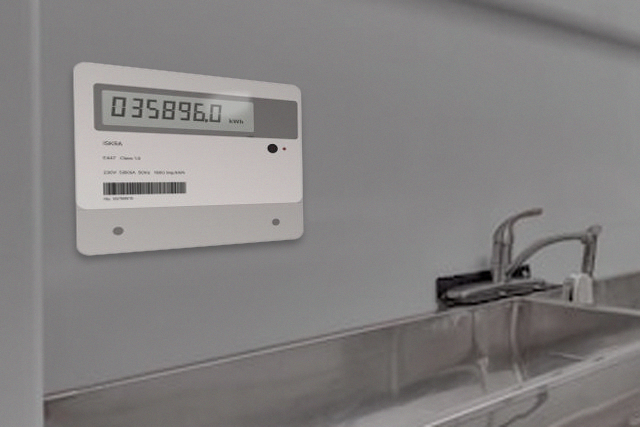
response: 35896.0; kWh
